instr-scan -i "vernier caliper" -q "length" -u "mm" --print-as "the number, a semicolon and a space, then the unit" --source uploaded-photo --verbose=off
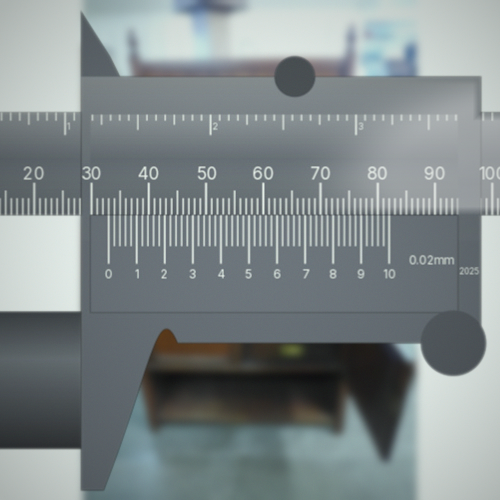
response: 33.0; mm
